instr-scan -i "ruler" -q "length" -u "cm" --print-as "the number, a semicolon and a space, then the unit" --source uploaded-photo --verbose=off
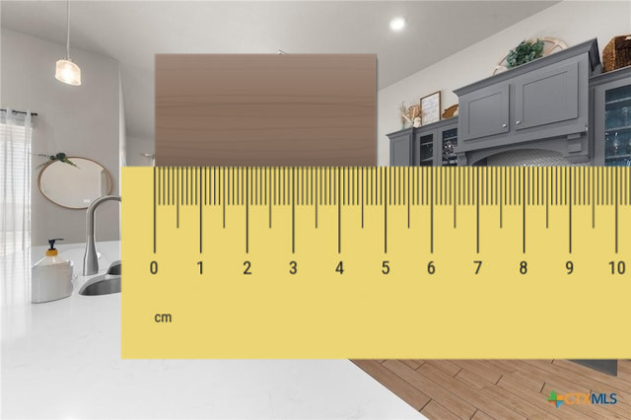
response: 4.8; cm
